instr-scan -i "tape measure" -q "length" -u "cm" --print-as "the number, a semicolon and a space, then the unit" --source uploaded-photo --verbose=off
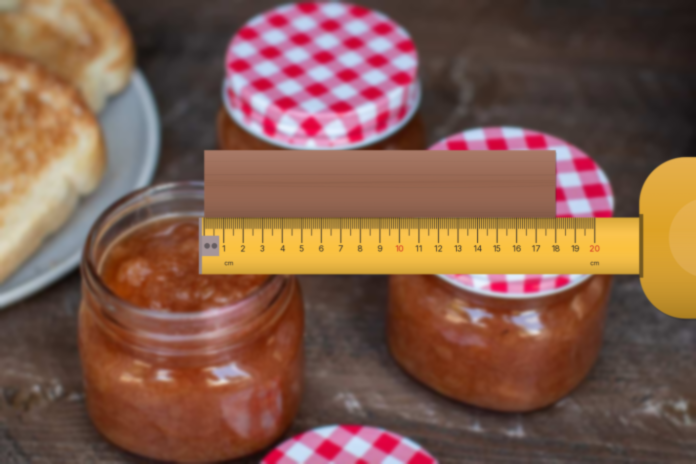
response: 18; cm
